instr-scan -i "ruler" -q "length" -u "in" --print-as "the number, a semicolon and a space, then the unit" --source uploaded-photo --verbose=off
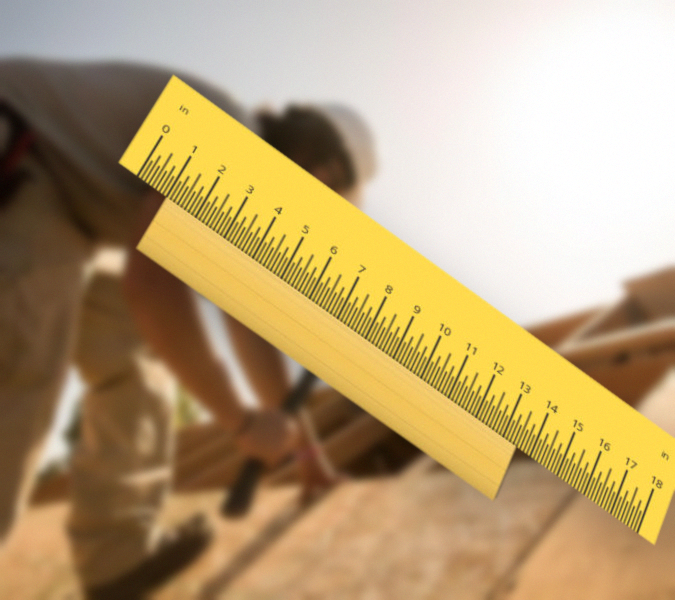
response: 12.5; in
